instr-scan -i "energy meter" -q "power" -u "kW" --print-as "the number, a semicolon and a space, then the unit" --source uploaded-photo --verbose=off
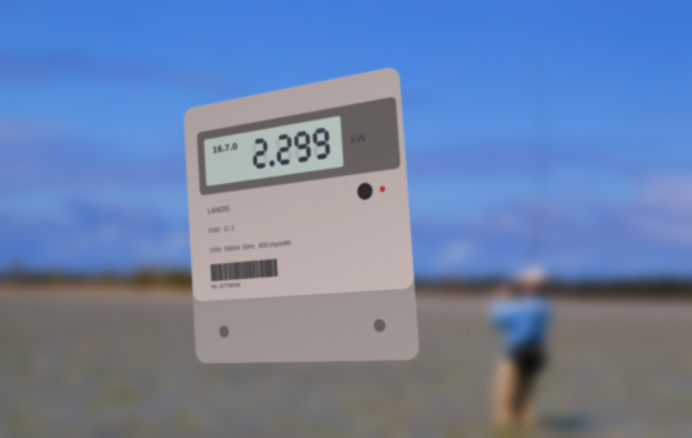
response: 2.299; kW
